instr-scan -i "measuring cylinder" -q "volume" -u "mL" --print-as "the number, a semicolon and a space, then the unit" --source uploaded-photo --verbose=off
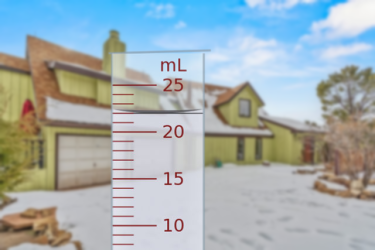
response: 22; mL
